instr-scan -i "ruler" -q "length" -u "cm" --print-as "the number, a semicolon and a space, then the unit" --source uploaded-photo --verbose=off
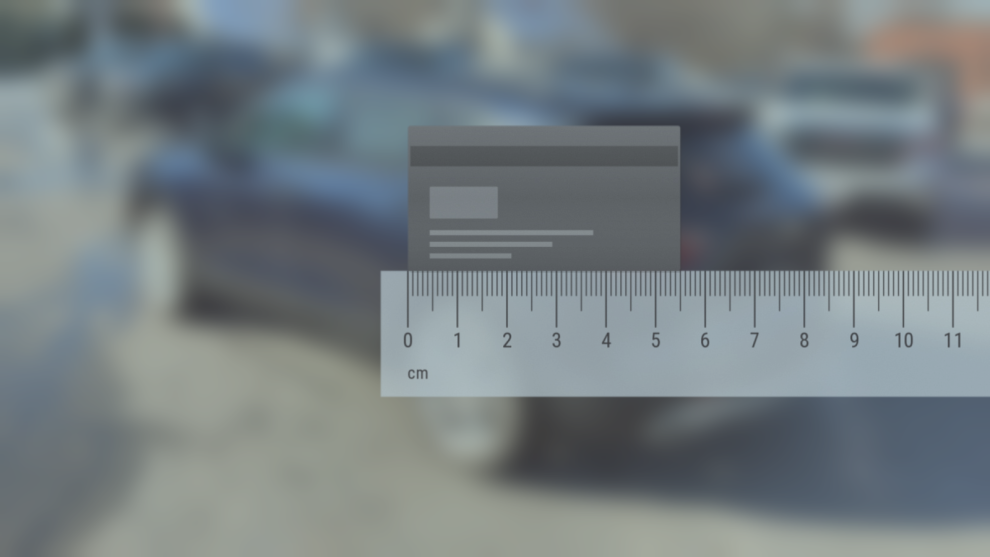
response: 5.5; cm
